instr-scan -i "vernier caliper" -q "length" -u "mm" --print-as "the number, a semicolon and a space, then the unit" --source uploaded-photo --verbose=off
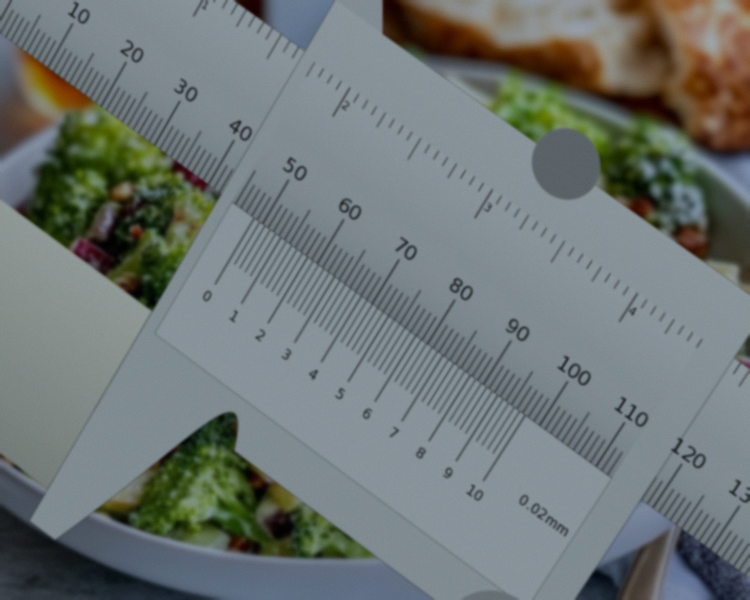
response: 48.5; mm
